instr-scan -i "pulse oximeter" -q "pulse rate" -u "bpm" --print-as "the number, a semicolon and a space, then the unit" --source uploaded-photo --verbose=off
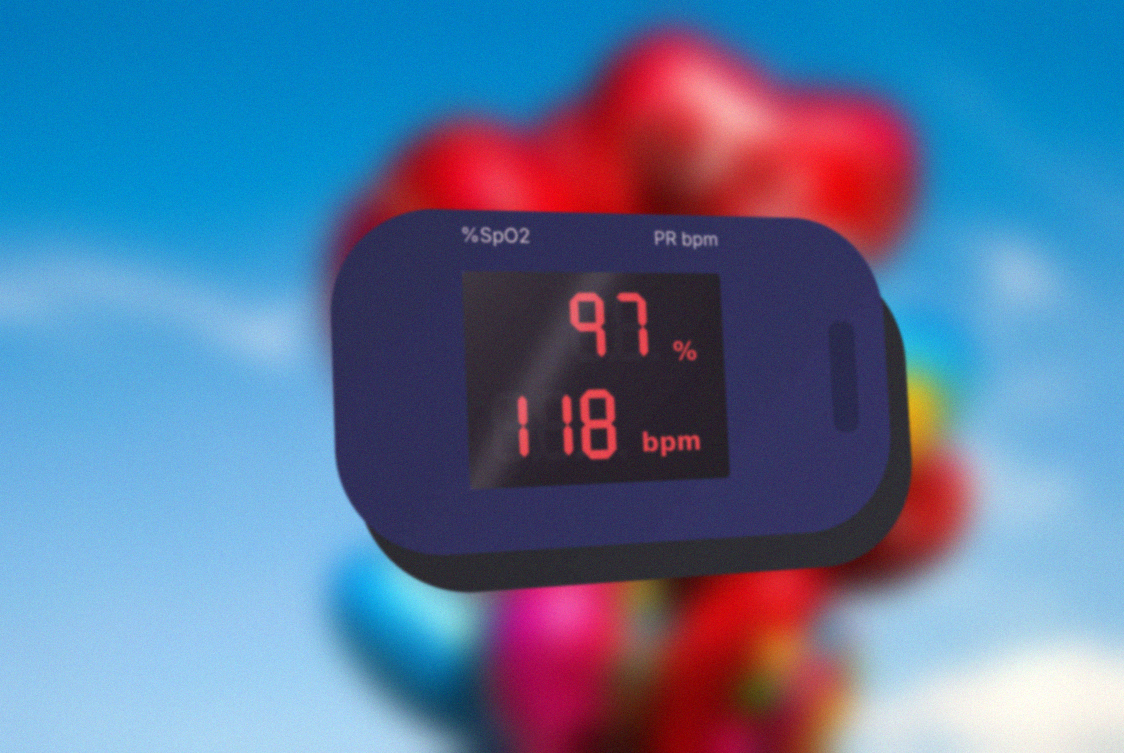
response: 118; bpm
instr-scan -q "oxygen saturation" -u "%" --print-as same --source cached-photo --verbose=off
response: 97; %
